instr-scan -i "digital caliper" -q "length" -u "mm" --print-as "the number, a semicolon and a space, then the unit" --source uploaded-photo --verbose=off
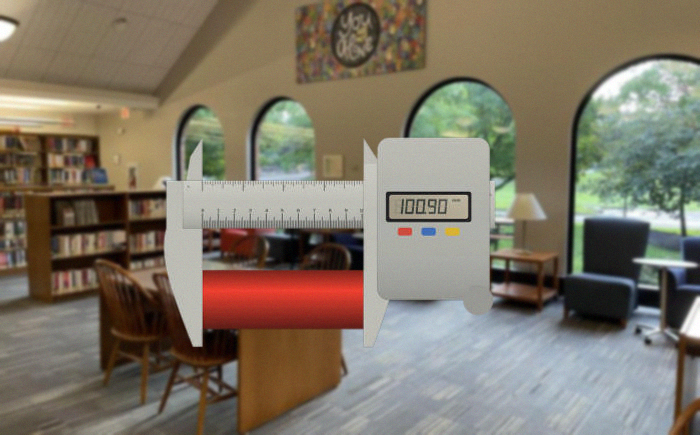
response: 100.90; mm
